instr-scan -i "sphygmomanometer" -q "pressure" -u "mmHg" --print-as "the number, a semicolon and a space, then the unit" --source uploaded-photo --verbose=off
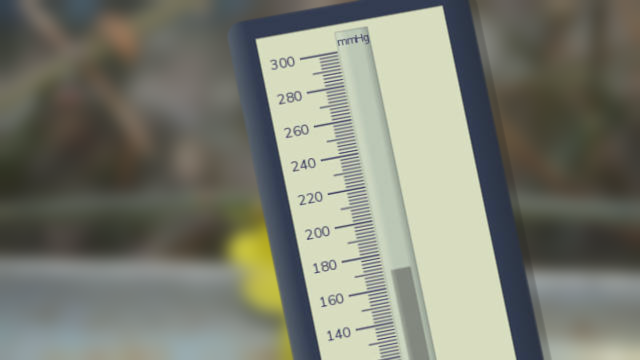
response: 170; mmHg
